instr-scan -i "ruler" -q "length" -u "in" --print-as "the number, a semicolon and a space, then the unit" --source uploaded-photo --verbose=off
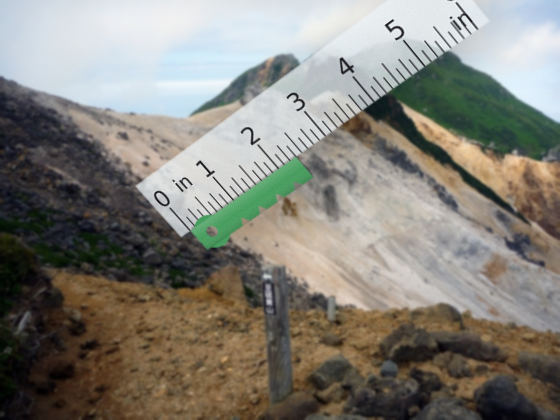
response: 2.375; in
